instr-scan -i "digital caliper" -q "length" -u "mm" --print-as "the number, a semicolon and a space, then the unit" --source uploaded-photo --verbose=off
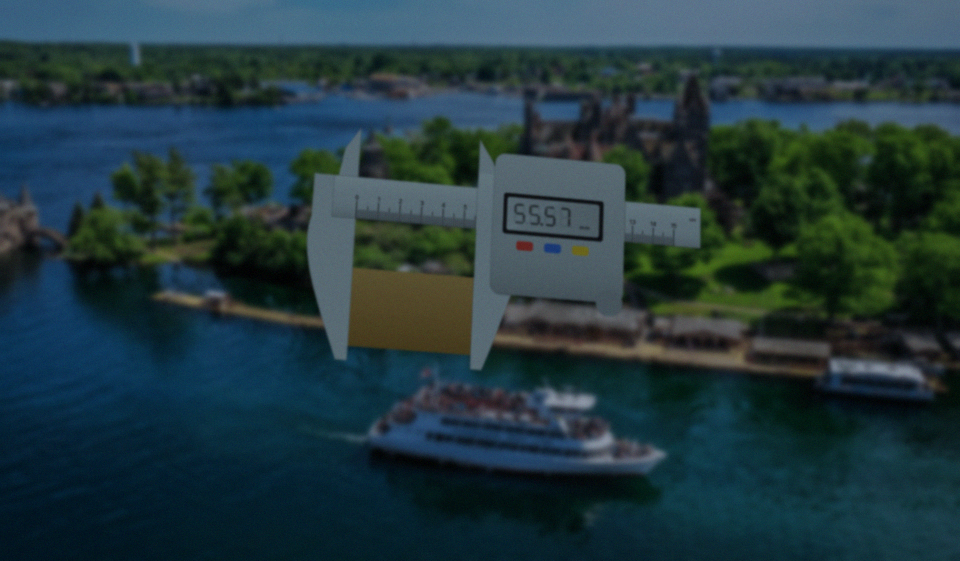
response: 55.57; mm
